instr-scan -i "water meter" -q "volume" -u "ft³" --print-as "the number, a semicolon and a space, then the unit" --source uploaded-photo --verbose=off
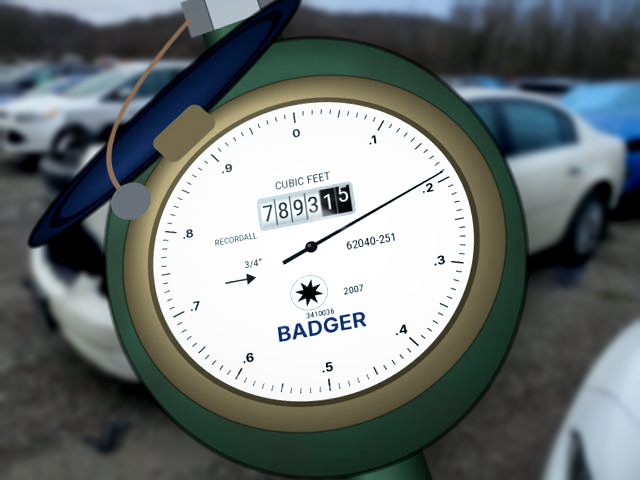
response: 789315.19; ft³
